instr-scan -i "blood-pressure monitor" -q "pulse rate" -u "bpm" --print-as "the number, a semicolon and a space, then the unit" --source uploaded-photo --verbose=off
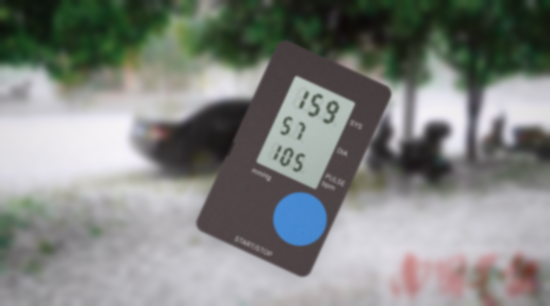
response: 105; bpm
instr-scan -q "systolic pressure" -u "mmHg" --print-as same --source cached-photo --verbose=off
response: 159; mmHg
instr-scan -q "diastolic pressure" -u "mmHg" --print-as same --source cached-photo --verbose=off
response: 57; mmHg
